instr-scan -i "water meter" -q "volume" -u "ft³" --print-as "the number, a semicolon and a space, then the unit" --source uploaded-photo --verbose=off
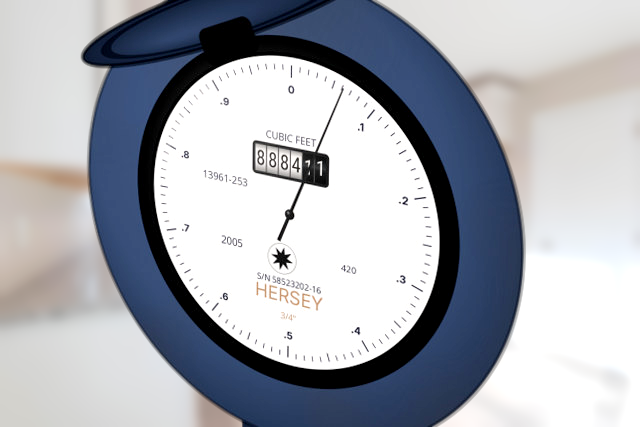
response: 888411.06; ft³
